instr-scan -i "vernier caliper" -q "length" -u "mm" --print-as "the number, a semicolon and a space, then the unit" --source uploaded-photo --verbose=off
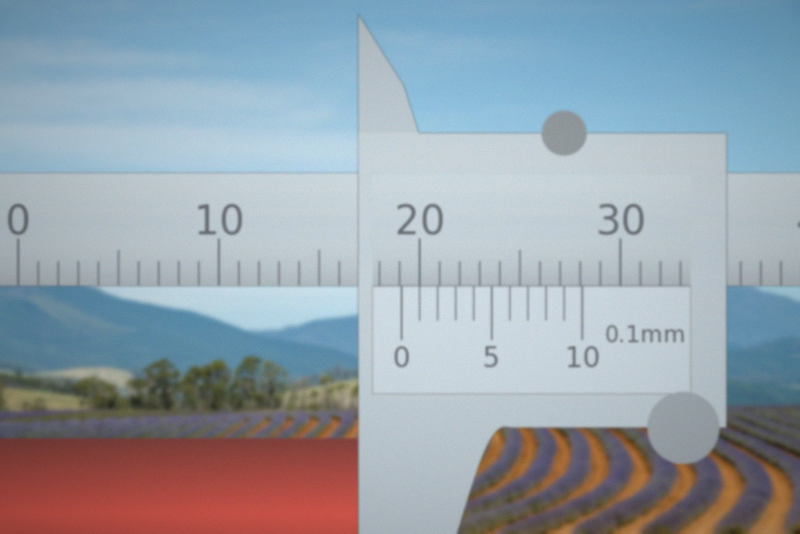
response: 19.1; mm
